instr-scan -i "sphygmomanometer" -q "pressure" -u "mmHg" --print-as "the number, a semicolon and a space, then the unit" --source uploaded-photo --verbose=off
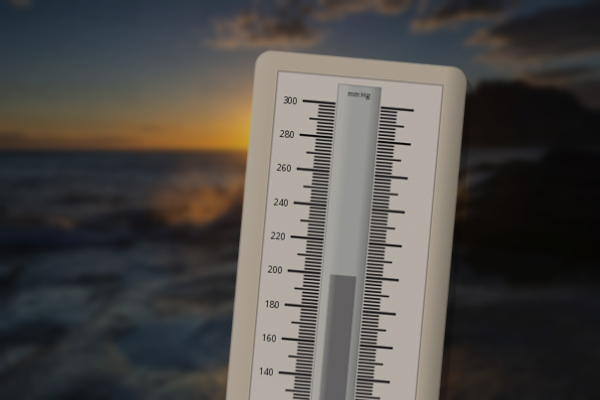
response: 200; mmHg
